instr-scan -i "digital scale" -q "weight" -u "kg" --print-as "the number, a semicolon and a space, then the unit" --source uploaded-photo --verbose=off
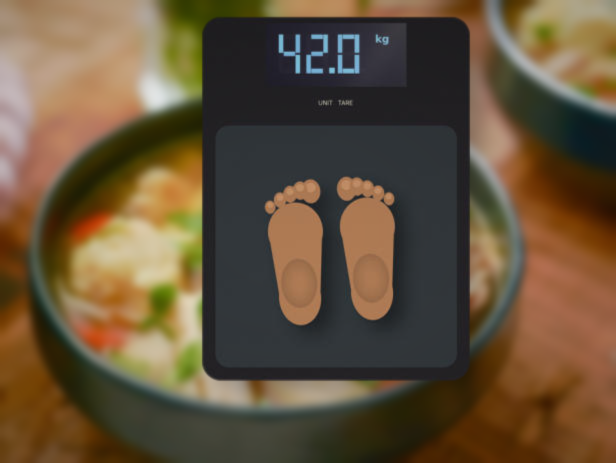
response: 42.0; kg
